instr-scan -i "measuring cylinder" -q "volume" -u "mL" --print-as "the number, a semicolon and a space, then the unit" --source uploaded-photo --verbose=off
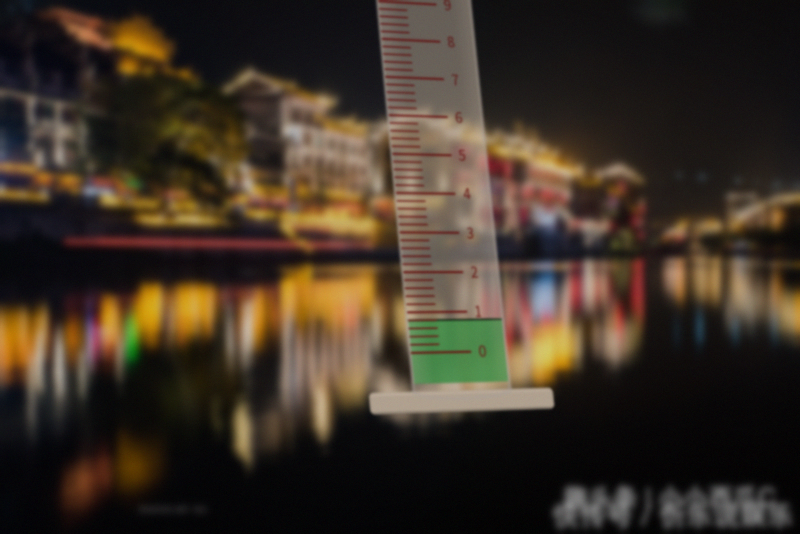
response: 0.8; mL
